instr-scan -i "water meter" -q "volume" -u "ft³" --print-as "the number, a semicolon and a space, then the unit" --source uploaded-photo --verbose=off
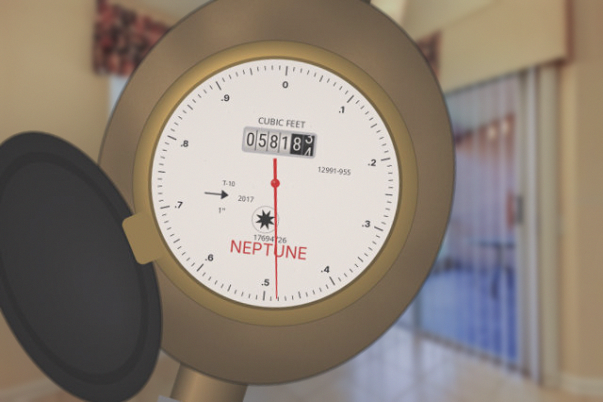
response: 58183.48; ft³
